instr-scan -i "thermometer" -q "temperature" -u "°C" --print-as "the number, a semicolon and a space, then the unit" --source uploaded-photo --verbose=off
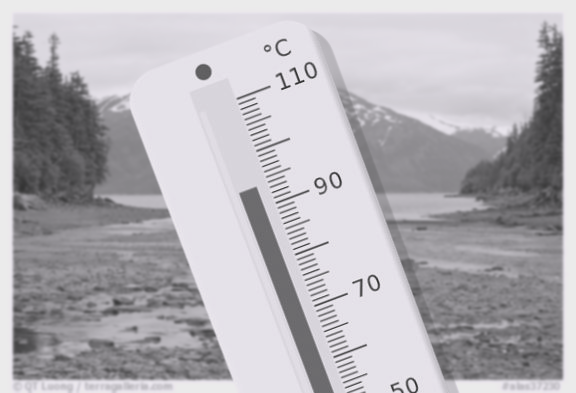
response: 94; °C
